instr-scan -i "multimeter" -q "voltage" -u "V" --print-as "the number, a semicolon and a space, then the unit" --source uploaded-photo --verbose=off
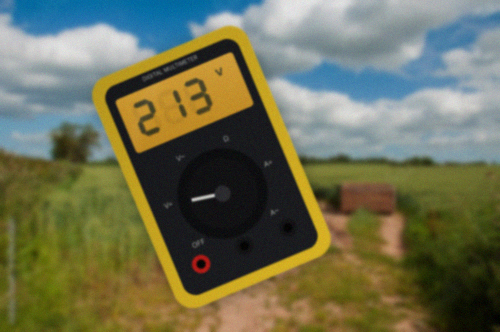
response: 213; V
